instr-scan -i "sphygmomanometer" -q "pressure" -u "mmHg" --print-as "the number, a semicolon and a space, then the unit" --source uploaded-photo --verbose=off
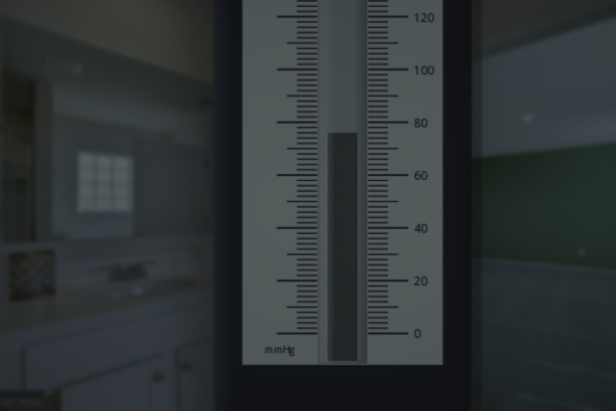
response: 76; mmHg
